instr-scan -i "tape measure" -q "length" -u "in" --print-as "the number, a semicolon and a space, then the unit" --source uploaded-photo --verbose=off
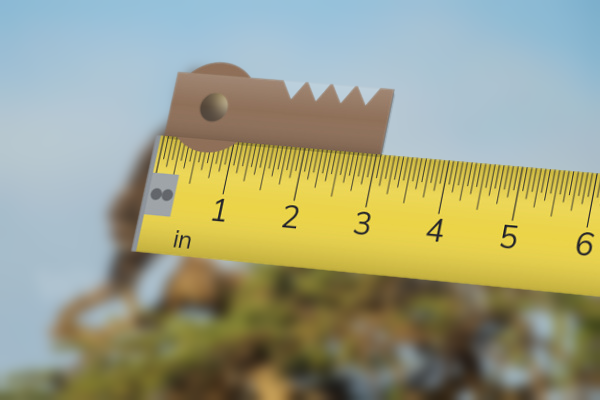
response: 3.0625; in
